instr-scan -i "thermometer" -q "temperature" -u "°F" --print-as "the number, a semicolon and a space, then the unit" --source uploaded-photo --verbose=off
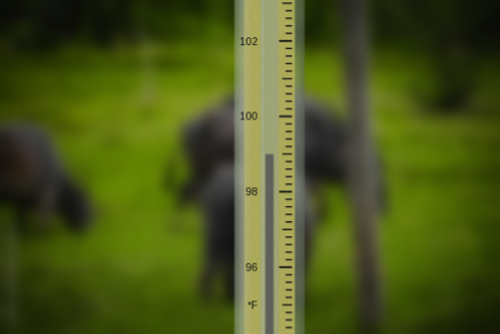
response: 99; °F
